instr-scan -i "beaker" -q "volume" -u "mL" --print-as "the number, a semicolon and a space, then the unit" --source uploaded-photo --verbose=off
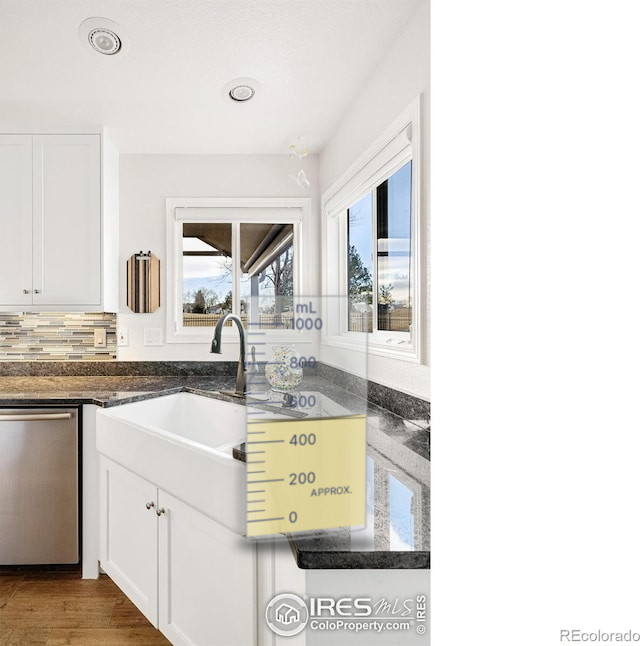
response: 500; mL
